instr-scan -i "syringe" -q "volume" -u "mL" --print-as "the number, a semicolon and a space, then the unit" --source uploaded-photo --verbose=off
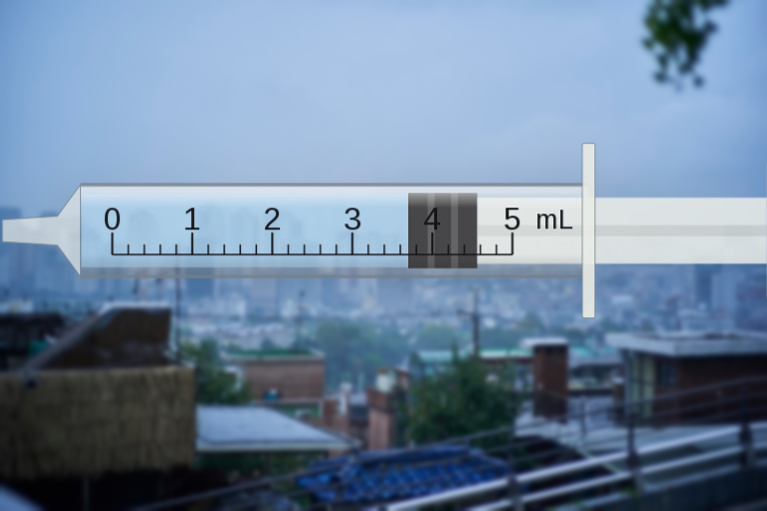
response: 3.7; mL
